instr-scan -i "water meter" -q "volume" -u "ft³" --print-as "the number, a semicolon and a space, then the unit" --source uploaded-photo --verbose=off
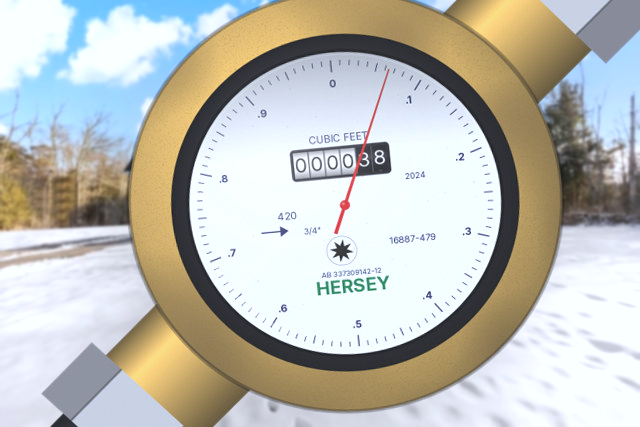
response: 38.06; ft³
